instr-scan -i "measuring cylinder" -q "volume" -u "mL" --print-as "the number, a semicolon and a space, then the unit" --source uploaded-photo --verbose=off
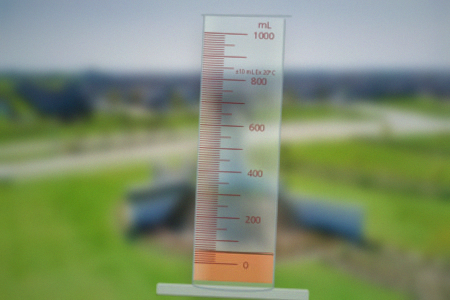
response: 50; mL
